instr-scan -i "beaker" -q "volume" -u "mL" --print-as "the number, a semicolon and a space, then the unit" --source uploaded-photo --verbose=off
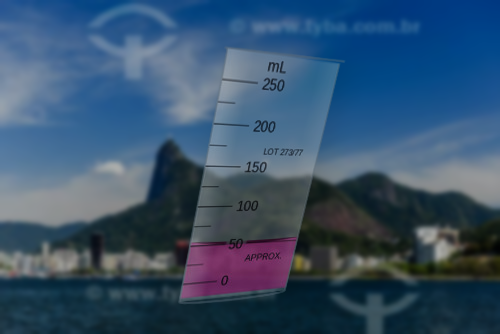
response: 50; mL
